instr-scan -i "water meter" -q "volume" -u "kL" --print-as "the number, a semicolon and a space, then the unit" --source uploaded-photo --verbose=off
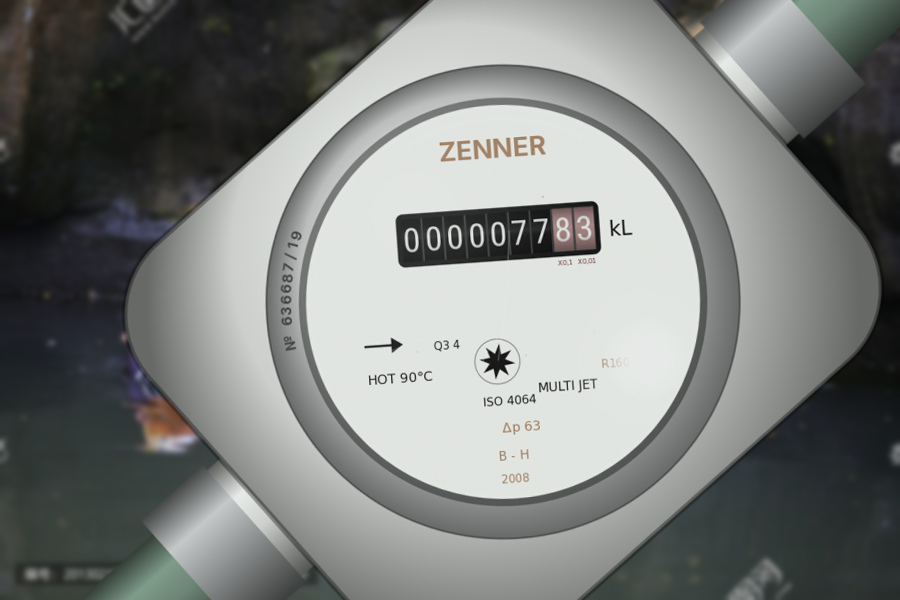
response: 77.83; kL
